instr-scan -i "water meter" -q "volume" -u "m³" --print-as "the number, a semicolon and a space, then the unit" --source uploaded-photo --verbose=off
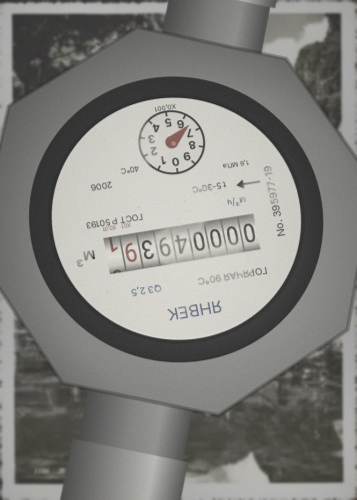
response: 493.906; m³
